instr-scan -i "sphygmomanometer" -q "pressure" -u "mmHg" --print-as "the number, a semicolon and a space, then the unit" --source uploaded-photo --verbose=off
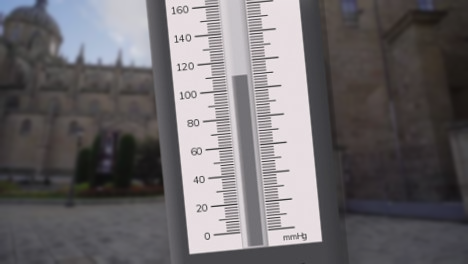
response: 110; mmHg
